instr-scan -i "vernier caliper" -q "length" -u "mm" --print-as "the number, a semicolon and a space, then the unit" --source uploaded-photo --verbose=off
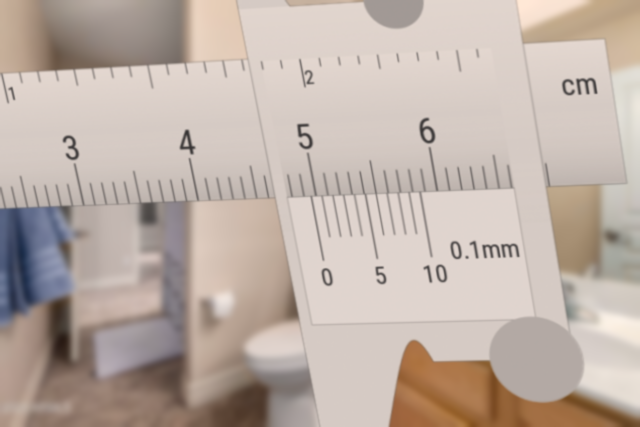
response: 49.6; mm
